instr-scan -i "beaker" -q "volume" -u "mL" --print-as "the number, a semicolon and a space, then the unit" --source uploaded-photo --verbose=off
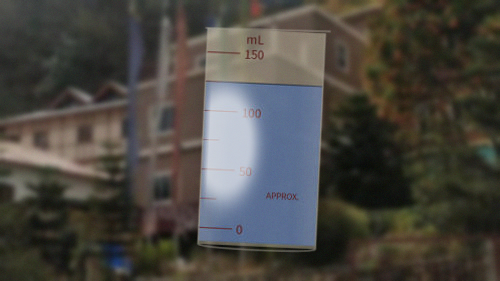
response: 125; mL
